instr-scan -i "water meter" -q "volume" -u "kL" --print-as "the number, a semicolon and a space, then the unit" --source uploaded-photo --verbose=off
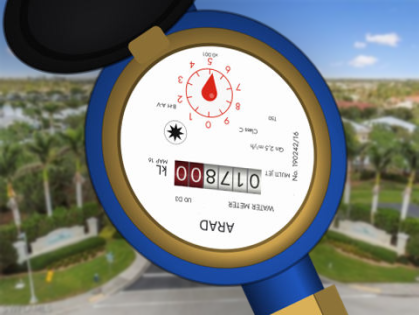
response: 178.005; kL
